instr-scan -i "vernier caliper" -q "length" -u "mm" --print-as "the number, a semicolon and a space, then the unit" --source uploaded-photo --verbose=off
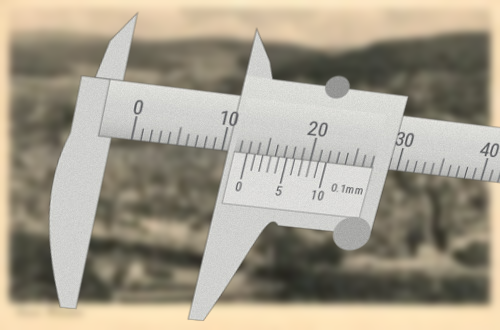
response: 12.8; mm
